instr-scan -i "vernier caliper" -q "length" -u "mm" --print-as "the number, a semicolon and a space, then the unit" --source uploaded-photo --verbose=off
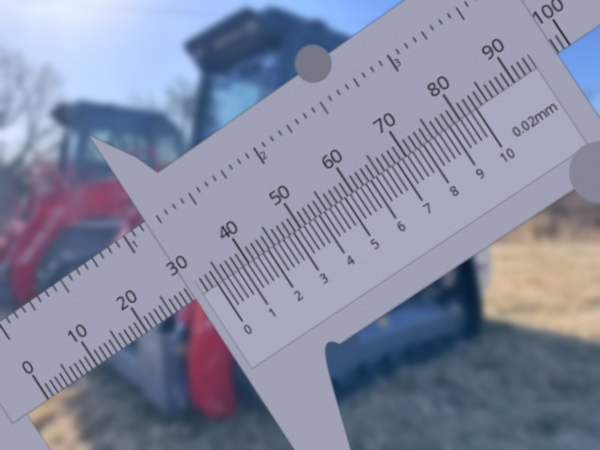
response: 34.0; mm
